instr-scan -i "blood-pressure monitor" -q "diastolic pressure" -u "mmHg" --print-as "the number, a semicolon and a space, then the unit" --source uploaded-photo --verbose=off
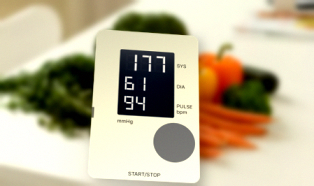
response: 61; mmHg
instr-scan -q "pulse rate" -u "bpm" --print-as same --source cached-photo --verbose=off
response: 94; bpm
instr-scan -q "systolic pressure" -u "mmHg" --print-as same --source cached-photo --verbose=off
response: 177; mmHg
